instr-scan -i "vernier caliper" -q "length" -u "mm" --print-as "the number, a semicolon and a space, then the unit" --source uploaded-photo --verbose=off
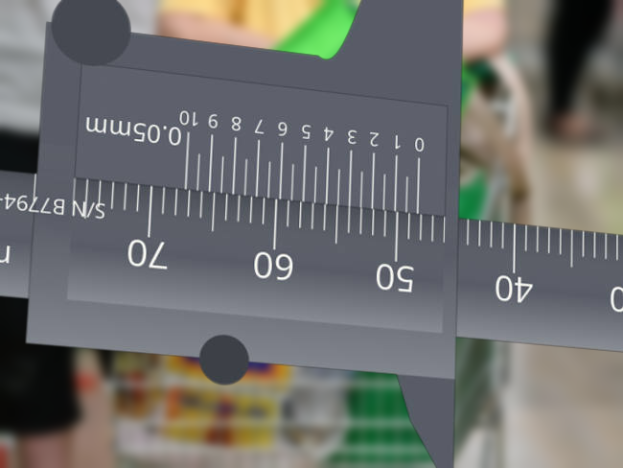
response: 48.3; mm
